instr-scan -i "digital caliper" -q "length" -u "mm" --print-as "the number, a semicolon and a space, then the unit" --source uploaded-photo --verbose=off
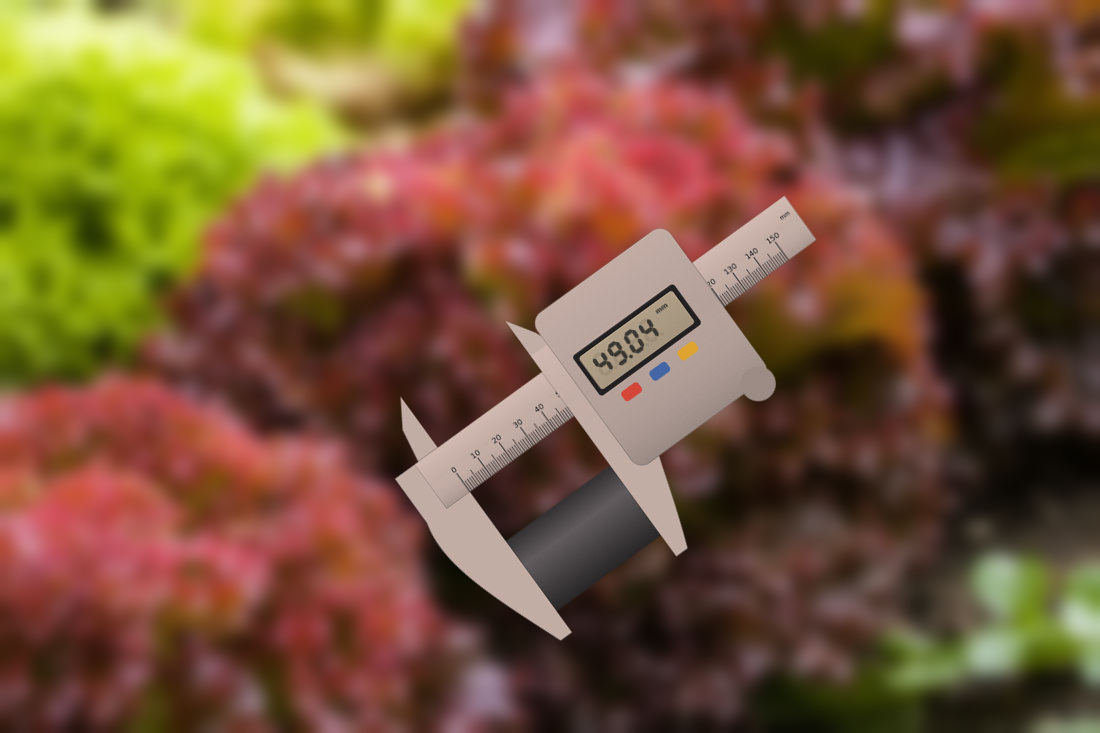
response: 49.04; mm
